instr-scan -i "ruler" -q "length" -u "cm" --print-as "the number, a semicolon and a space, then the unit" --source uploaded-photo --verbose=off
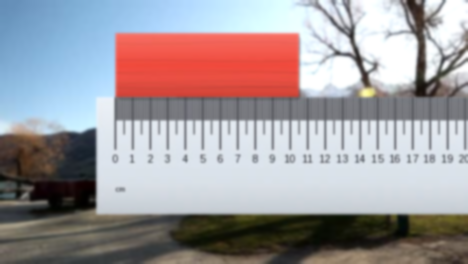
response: 10.5; cm
